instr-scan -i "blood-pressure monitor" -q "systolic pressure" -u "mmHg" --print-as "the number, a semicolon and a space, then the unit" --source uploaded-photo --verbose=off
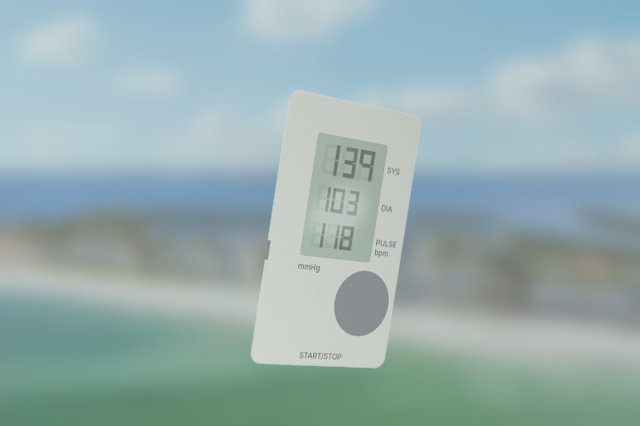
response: 139; mmHg
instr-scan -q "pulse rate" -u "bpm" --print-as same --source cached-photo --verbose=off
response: 118; bpm
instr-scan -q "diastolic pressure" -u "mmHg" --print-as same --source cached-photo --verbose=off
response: 103; mmHg
